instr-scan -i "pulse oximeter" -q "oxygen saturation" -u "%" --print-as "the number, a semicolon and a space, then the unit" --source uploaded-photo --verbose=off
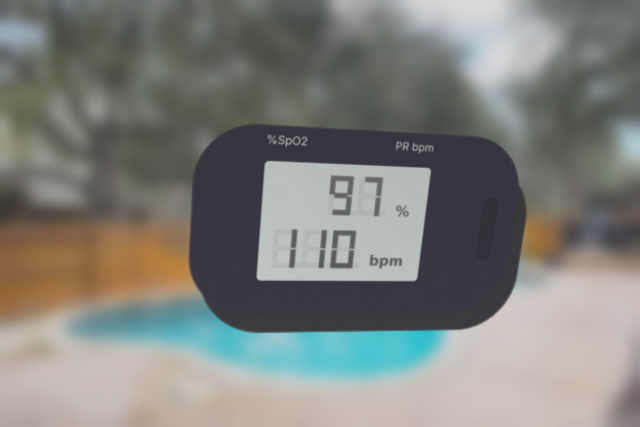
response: 97; %
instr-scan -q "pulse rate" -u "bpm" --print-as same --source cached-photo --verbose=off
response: 110; bpm
